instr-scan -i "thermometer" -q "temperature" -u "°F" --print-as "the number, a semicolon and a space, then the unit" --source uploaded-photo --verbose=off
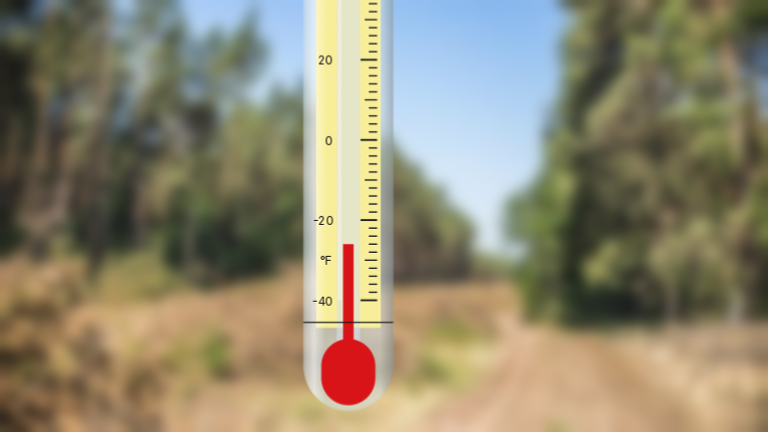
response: -26; °F
